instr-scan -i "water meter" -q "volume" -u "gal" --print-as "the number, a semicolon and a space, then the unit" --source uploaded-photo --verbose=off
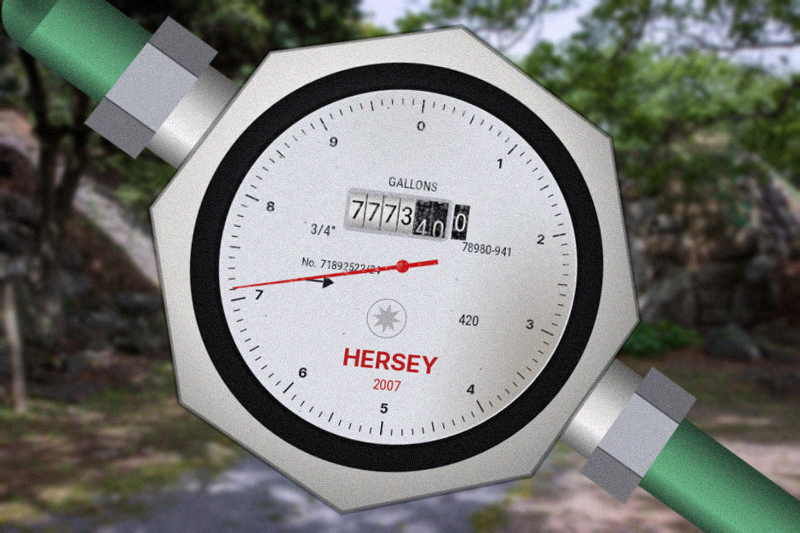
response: 7773397.1; gal
